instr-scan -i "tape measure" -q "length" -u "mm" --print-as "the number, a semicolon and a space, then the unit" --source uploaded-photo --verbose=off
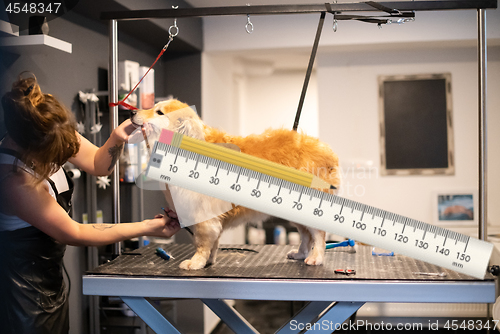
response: 85; mm
